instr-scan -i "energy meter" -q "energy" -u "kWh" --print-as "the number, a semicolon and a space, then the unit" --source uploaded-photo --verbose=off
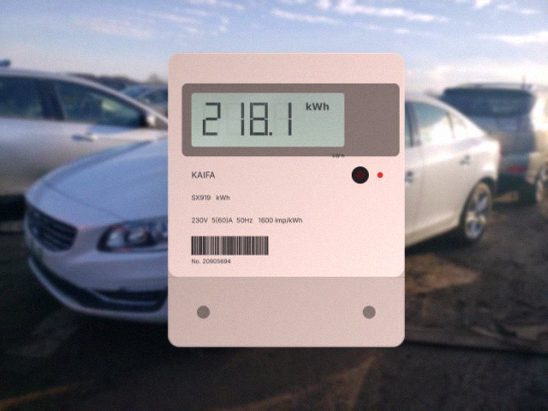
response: 218.1; kWh
